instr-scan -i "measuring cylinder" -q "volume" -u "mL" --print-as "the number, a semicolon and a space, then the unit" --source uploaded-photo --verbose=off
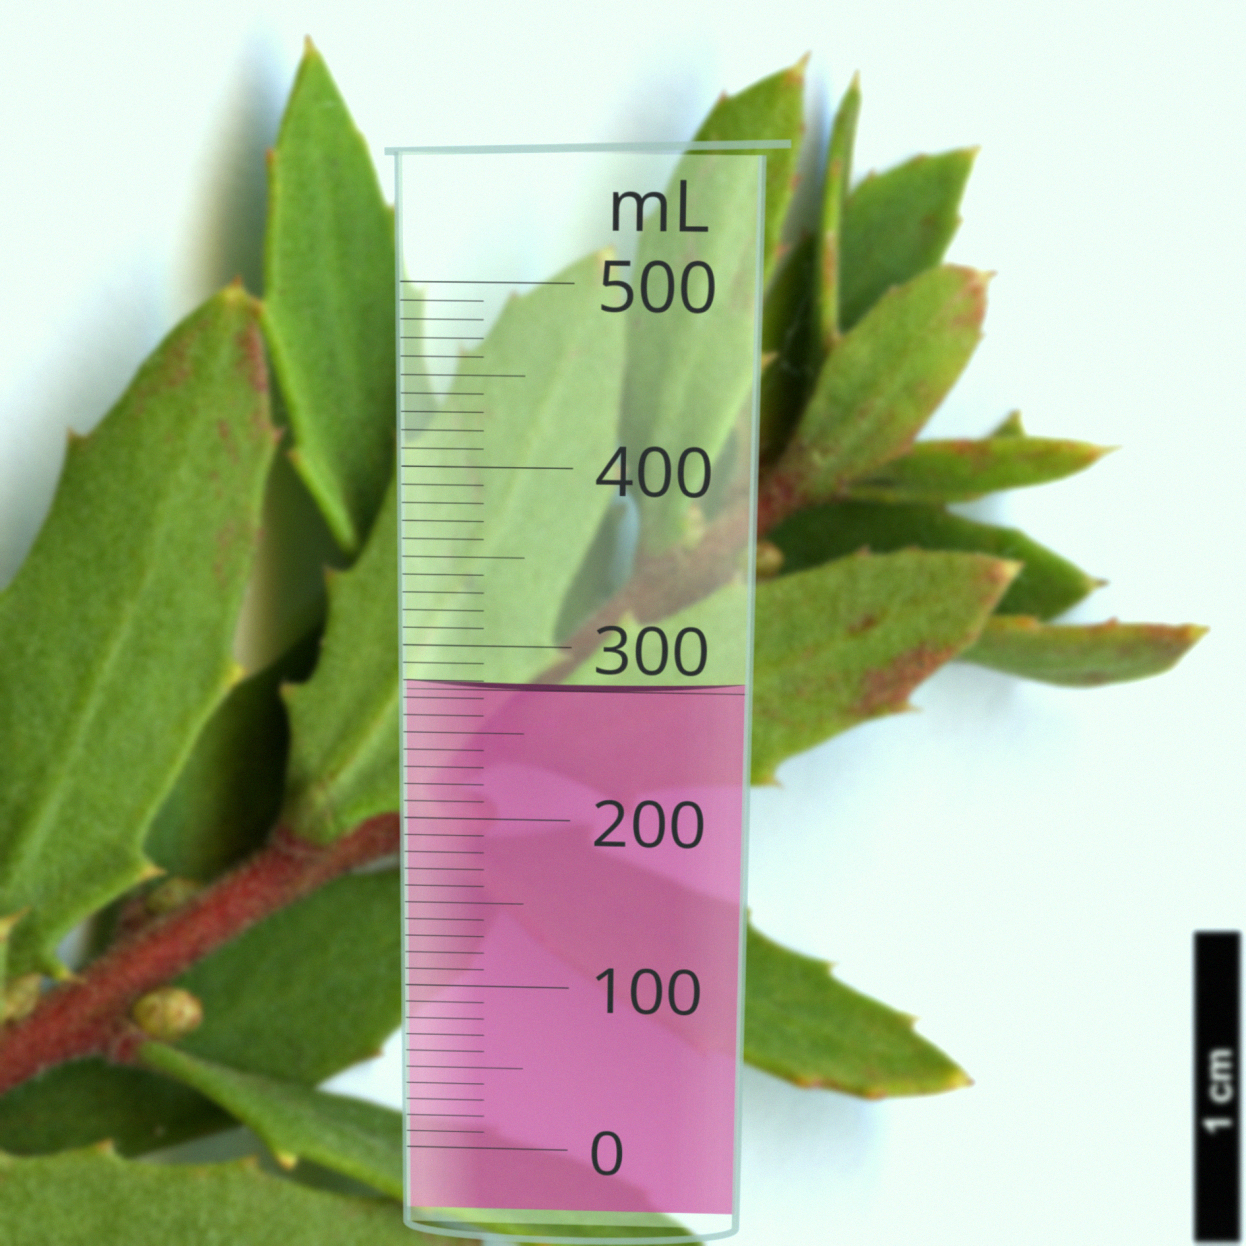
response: 275; mL
